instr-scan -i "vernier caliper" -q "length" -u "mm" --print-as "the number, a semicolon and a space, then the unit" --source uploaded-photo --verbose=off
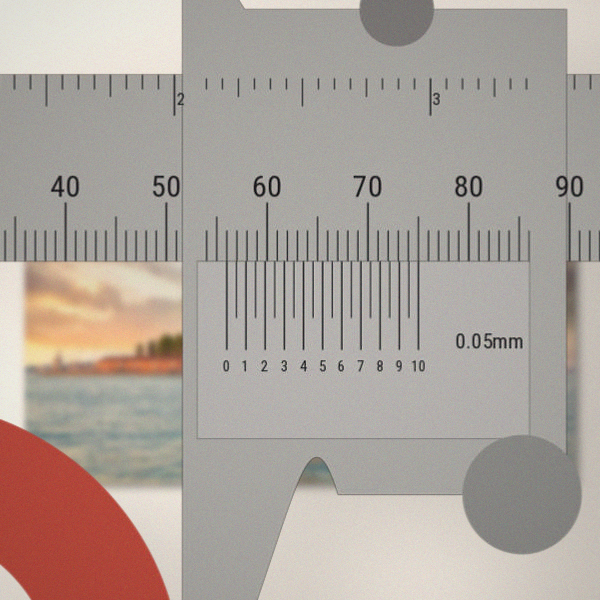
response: 56.0; mm
